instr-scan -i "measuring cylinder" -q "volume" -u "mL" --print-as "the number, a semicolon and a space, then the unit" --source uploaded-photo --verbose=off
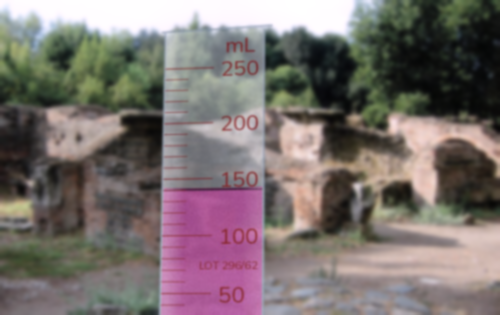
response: 140; mL
